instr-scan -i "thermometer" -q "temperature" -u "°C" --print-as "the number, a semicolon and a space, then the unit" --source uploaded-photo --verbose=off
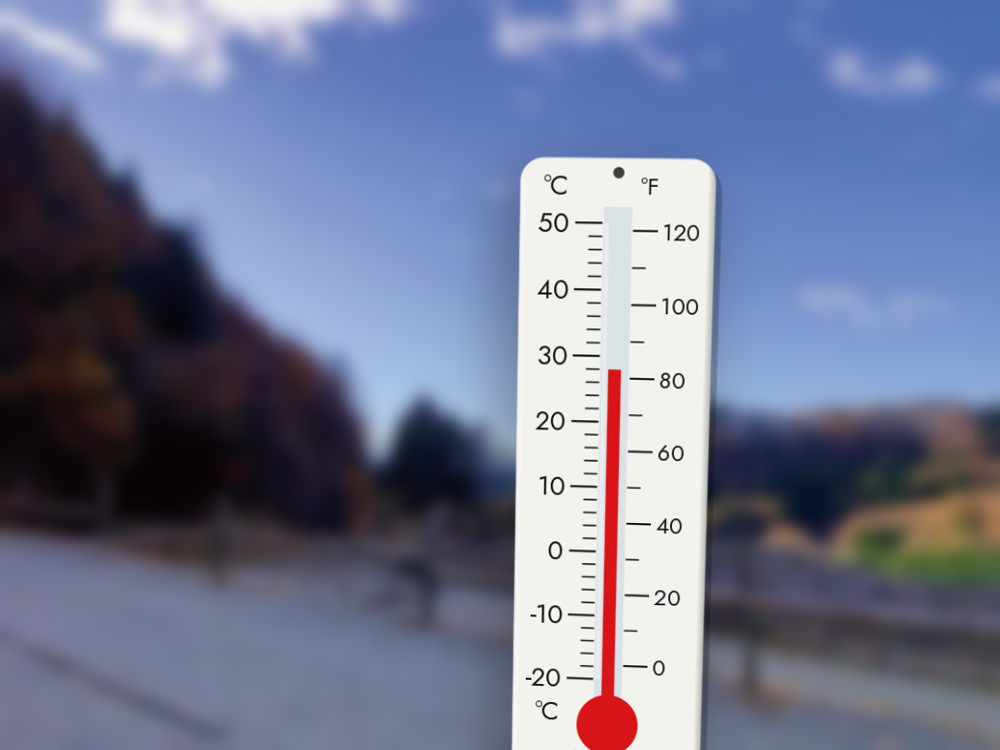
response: 28; °C
